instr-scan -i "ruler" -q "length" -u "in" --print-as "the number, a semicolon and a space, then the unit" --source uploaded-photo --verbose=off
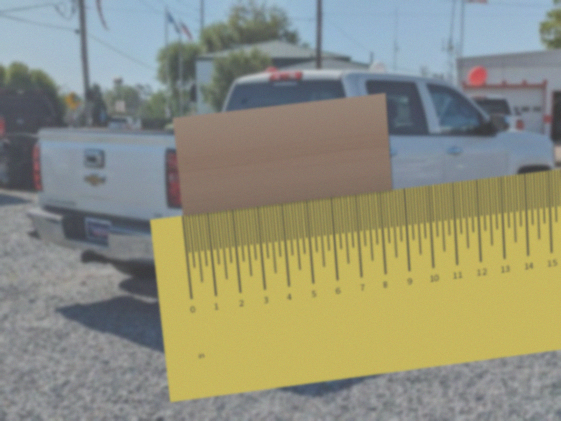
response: 8.5; in
